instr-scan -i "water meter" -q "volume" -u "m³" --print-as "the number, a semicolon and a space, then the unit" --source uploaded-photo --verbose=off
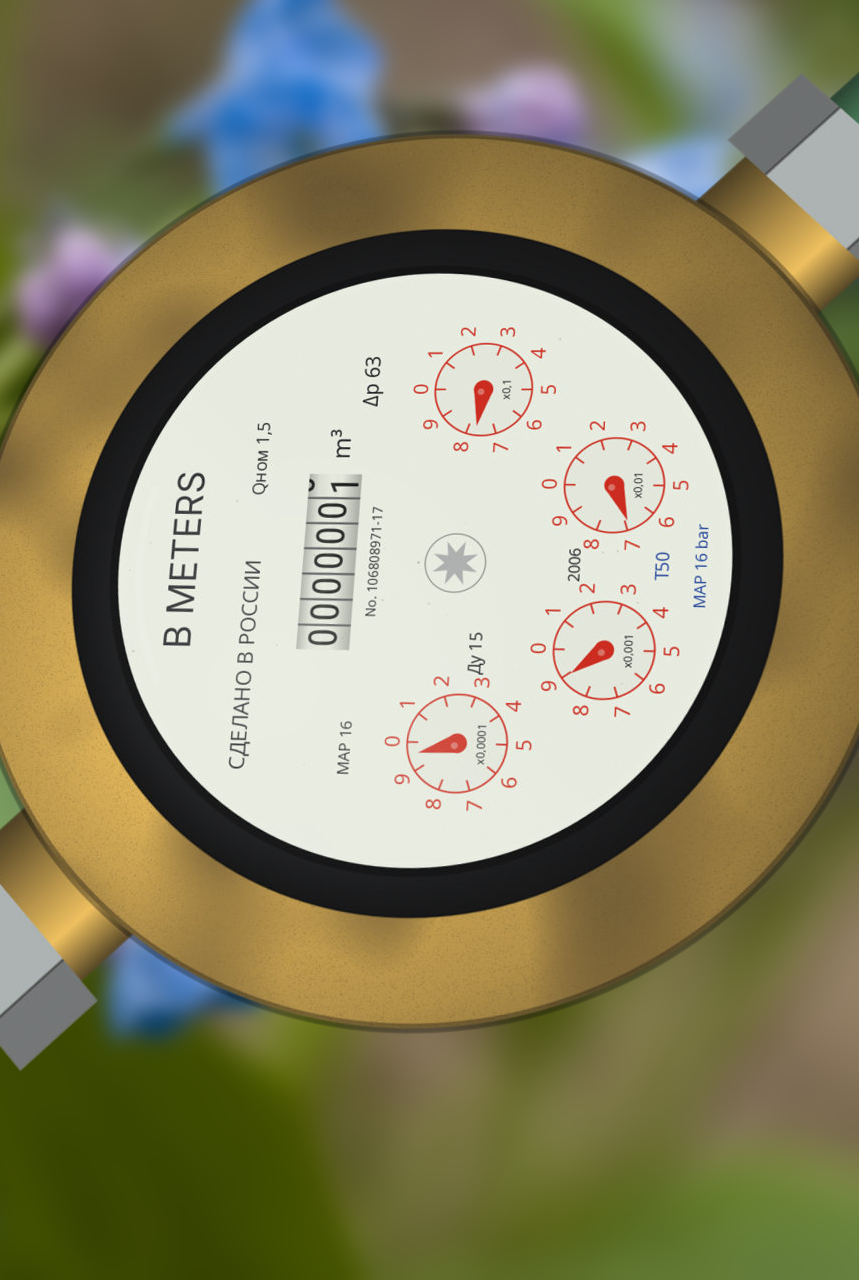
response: 0.7689; m³
